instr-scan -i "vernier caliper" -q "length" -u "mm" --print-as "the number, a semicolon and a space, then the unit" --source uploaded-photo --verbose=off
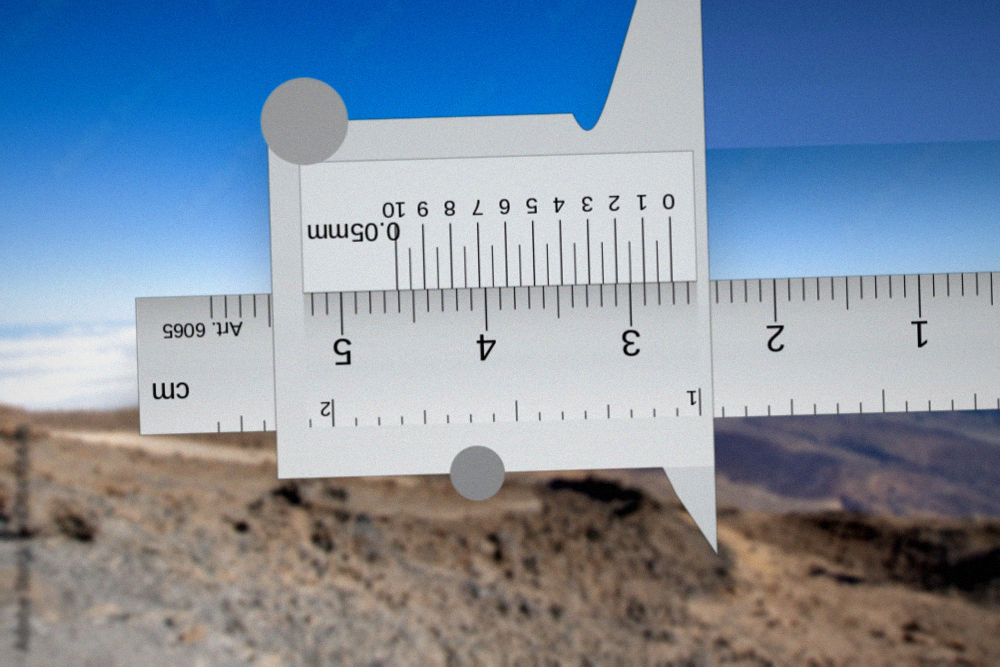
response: 27.1; mm
